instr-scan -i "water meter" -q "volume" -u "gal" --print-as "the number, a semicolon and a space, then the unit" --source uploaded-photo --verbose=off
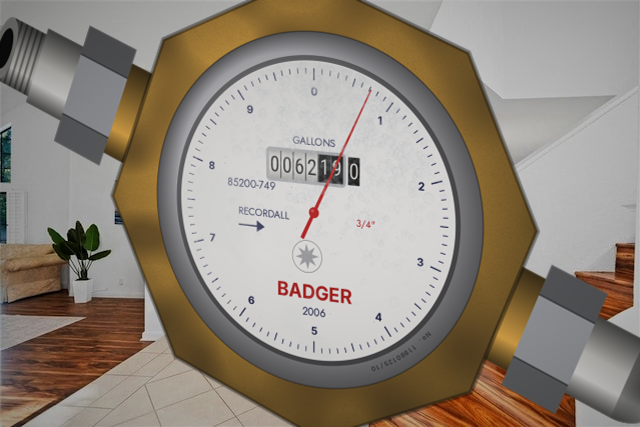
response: 62190.7; gal
